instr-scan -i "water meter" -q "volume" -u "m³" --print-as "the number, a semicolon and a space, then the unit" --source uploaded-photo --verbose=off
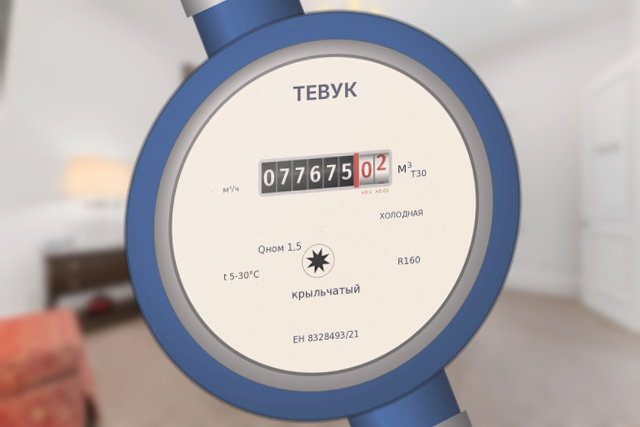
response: 77675.02; m³
